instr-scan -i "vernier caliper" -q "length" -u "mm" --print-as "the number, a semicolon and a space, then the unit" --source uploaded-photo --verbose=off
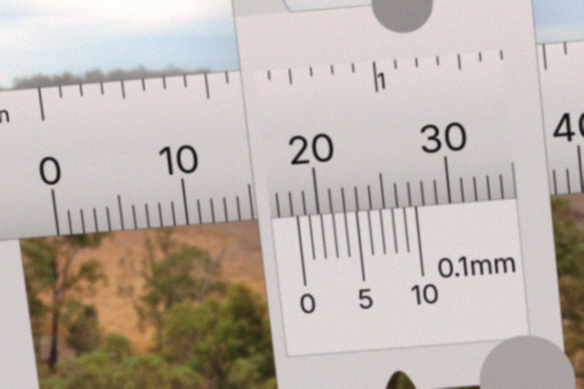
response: 18.4; mm
